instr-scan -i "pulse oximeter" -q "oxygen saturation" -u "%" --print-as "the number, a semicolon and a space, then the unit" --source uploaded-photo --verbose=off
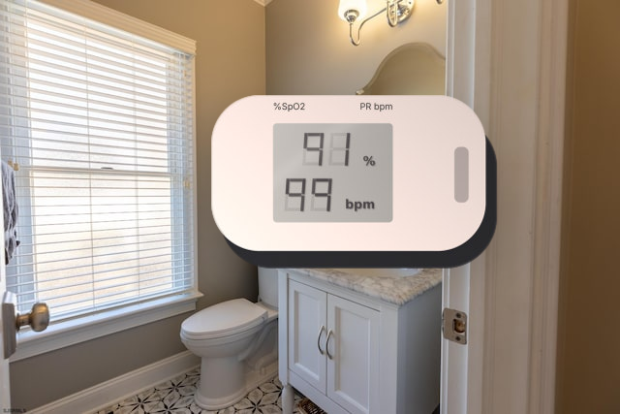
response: 91; %
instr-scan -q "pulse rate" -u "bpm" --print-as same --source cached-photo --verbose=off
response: 99; bpm
